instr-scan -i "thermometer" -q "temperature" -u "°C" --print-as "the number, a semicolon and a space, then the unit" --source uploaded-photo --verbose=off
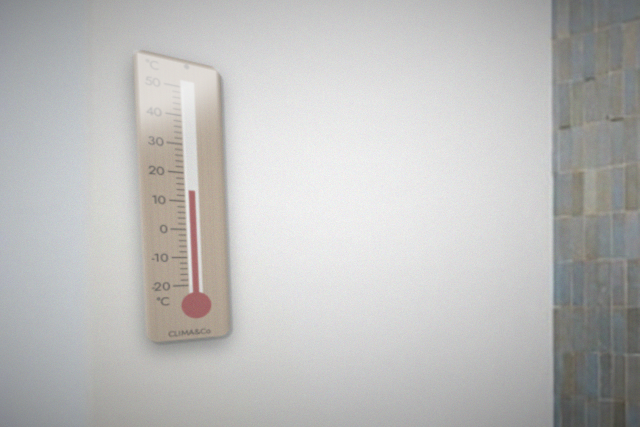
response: 14; °C
